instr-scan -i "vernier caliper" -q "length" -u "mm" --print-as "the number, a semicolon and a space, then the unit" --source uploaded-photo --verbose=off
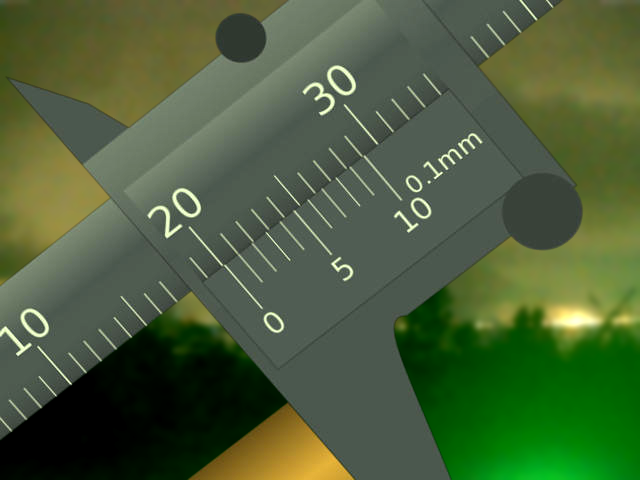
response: 20.1; mm
